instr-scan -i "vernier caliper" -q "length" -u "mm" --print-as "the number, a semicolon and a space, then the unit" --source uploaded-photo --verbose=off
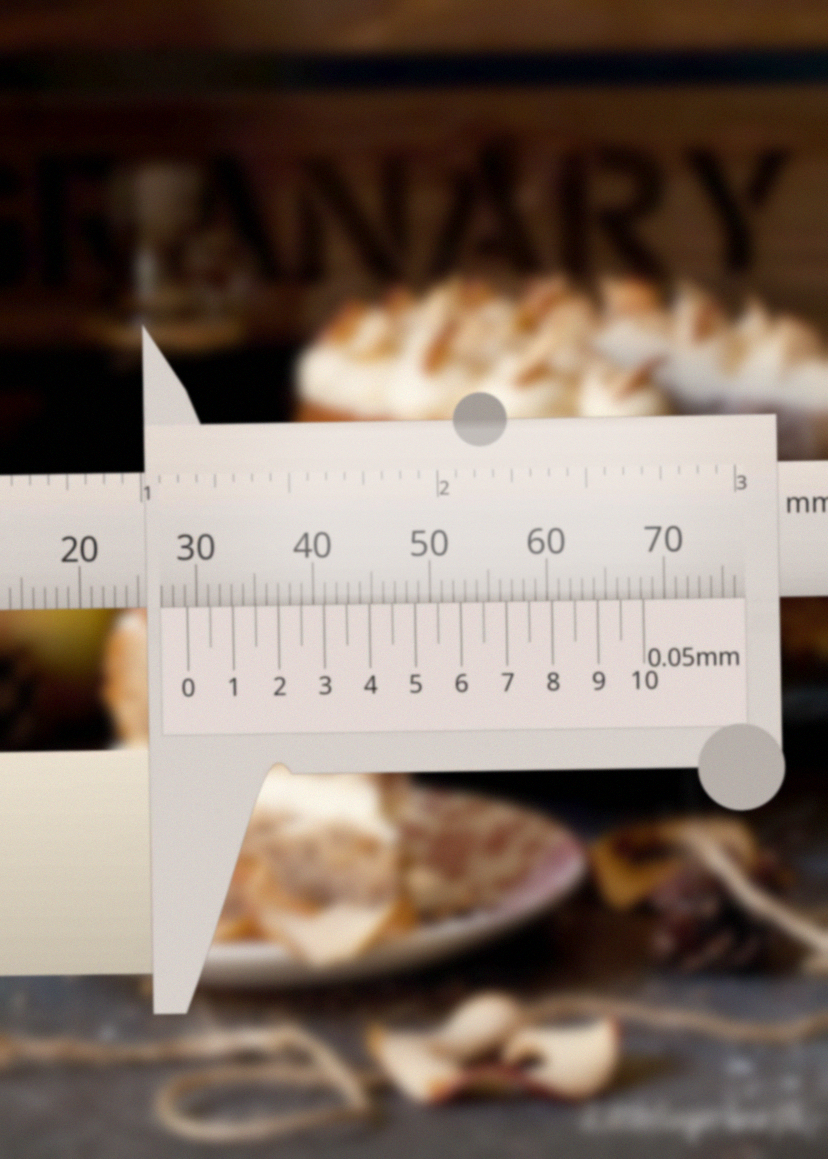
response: 29.2; mm
